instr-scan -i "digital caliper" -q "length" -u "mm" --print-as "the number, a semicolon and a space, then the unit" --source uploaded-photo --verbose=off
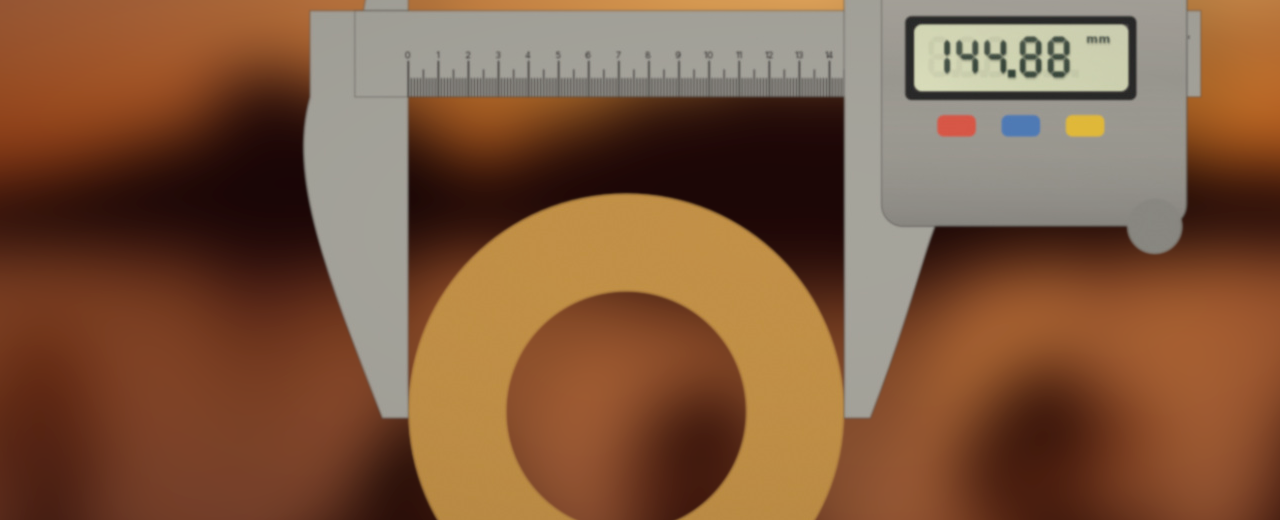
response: 144.88; mm
